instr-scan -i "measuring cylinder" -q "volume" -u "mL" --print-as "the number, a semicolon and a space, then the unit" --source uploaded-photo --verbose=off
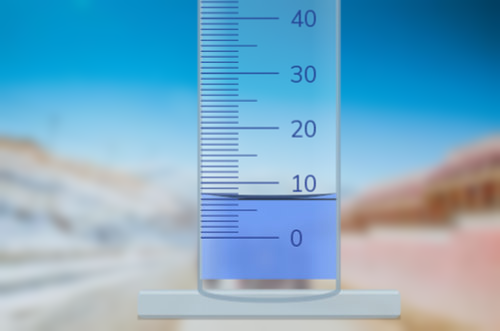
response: 7; mL
